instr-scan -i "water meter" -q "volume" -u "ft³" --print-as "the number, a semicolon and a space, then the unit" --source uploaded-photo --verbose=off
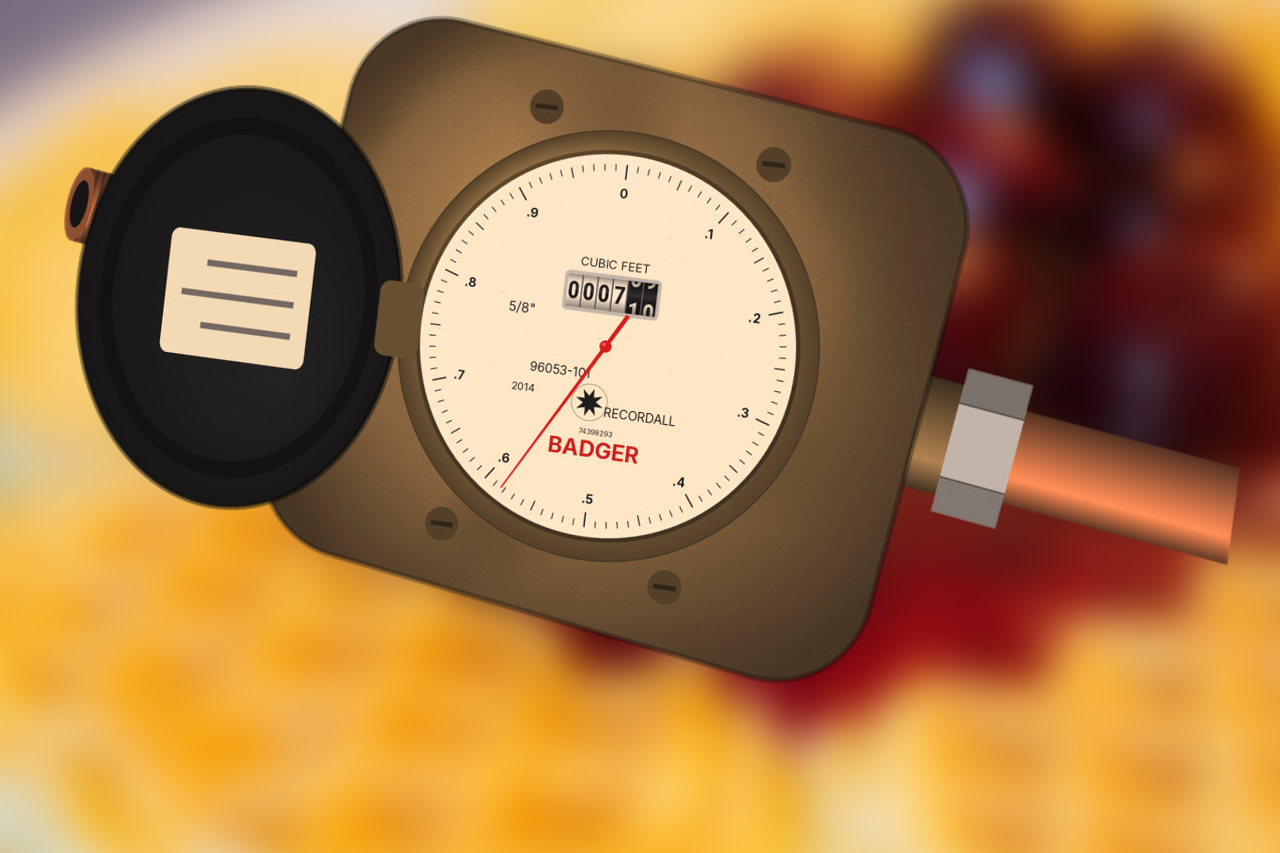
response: 709.58; ft³
